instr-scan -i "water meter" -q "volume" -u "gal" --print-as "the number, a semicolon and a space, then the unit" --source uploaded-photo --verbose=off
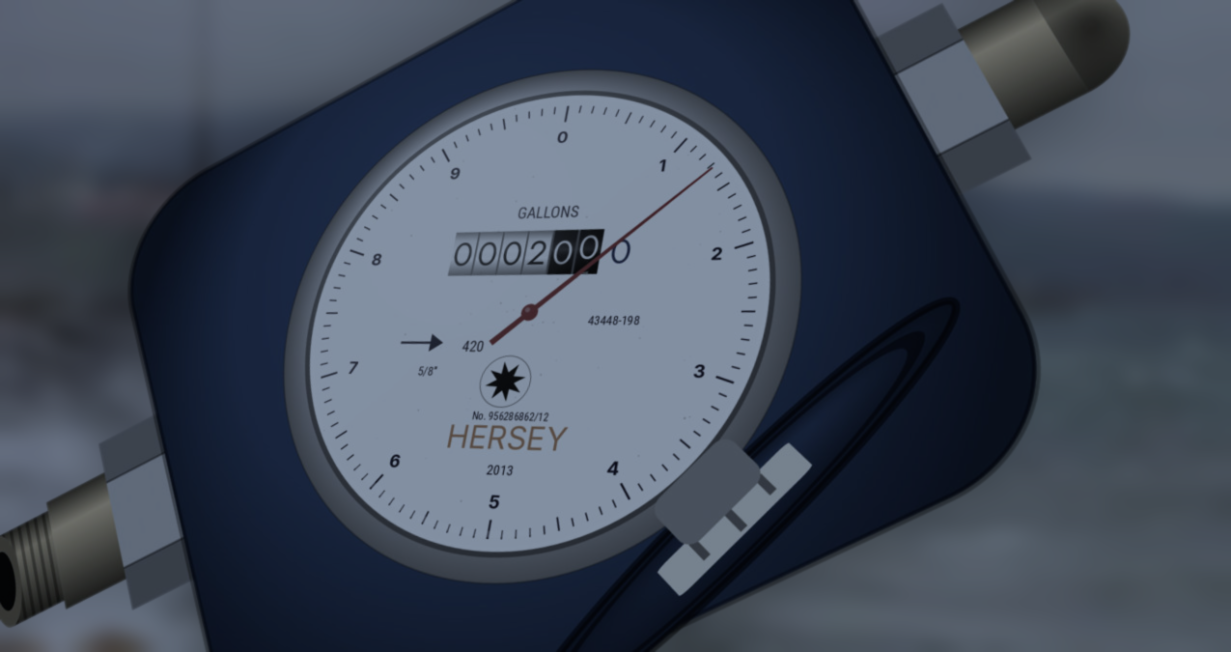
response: 2001.3; gal
